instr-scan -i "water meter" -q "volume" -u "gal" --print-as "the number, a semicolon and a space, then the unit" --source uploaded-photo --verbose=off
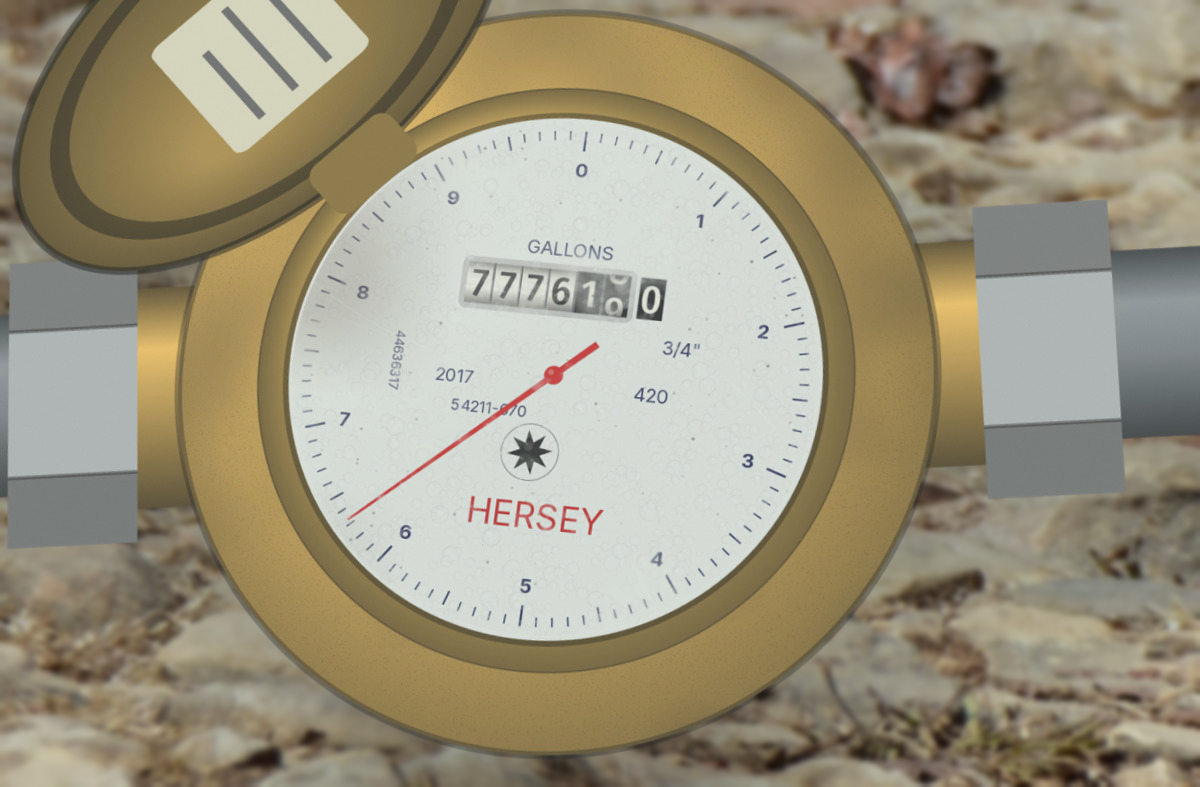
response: 7776186.3; gal
